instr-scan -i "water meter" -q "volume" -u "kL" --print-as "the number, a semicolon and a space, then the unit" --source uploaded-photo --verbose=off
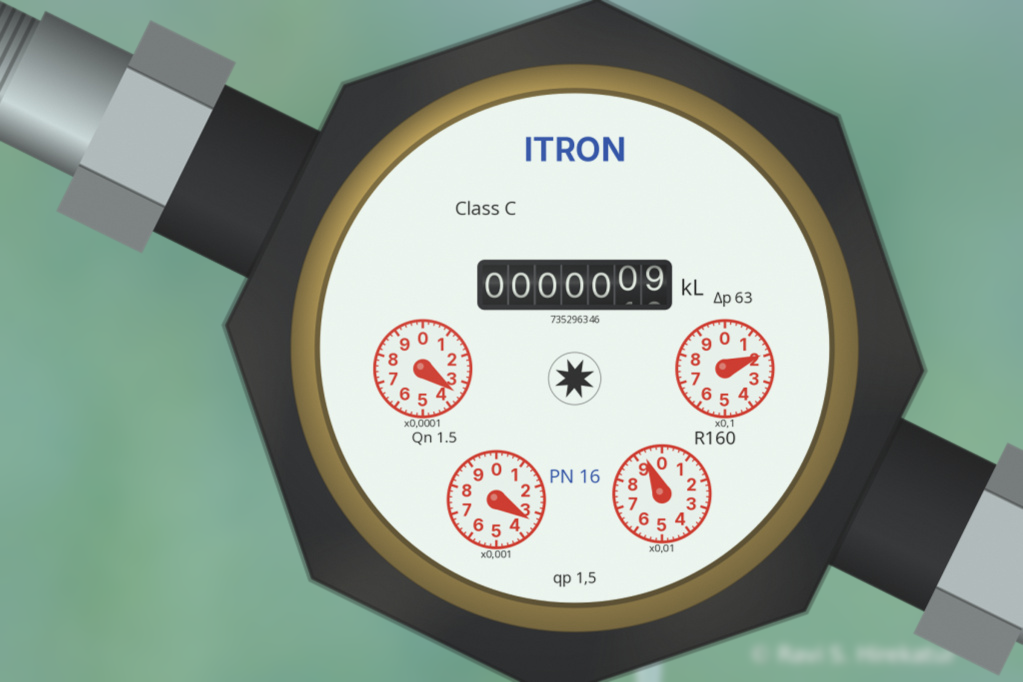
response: 9.1933; kL
